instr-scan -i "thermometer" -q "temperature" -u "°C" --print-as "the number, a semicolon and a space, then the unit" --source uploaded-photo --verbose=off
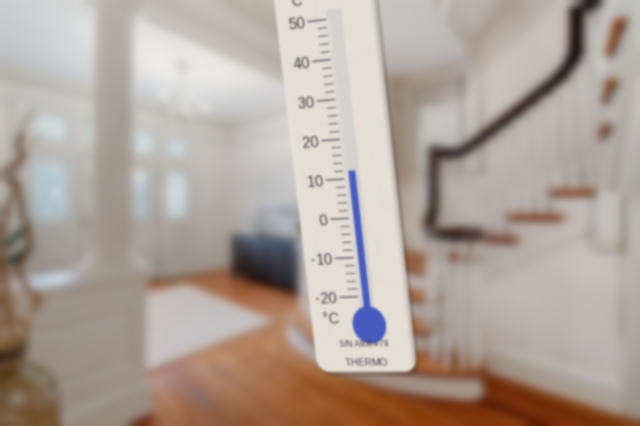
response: 12; °C
